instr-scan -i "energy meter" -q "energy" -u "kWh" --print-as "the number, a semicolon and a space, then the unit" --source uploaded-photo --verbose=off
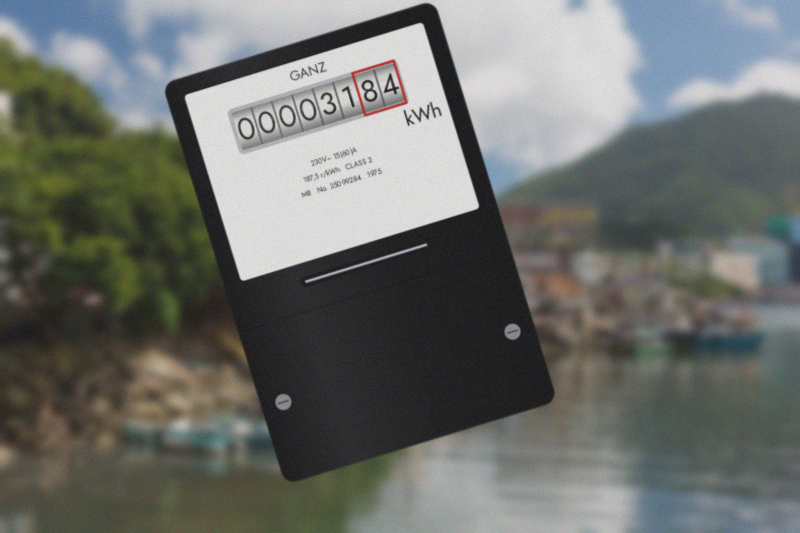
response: 31.84; kWh
